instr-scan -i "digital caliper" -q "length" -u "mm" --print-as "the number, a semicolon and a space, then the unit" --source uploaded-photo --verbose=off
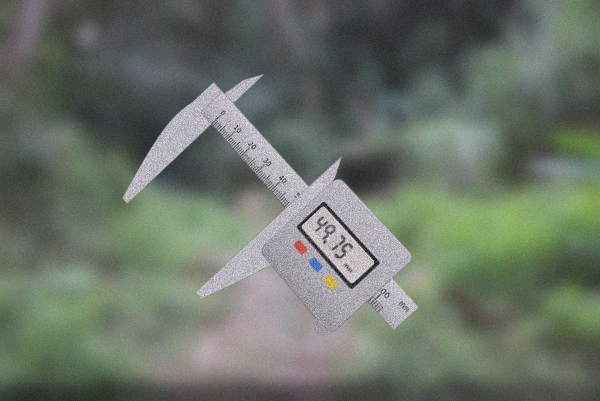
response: 49.75; mm
